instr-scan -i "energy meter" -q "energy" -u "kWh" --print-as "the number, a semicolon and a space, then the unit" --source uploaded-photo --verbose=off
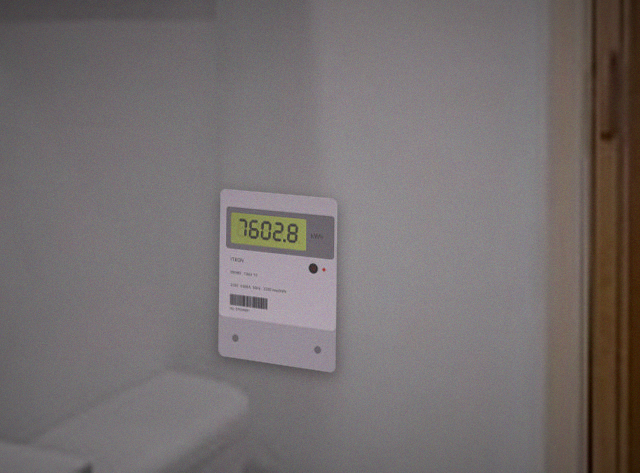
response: 7602.8; kWh
